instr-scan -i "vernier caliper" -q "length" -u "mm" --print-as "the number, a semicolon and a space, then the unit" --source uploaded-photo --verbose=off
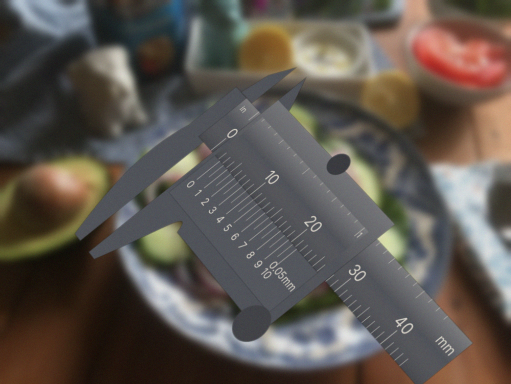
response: 2.4; mm
